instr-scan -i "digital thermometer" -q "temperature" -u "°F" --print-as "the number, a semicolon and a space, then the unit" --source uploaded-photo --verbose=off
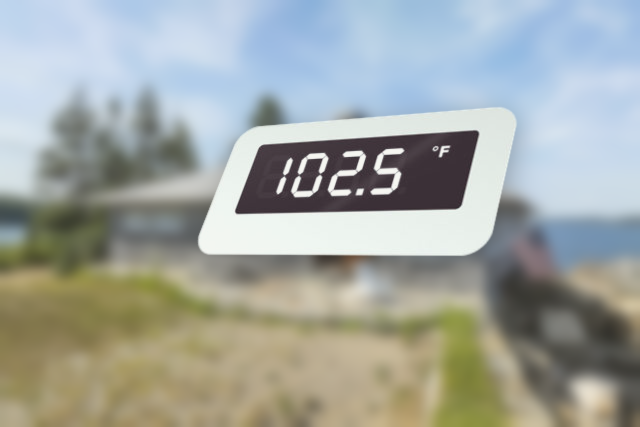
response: 102.5; °F
